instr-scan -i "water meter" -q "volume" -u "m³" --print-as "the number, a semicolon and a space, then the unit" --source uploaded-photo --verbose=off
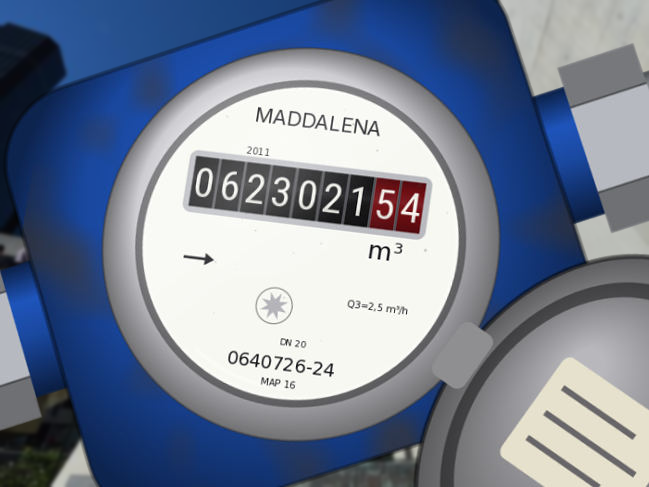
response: 623021.54; m³
